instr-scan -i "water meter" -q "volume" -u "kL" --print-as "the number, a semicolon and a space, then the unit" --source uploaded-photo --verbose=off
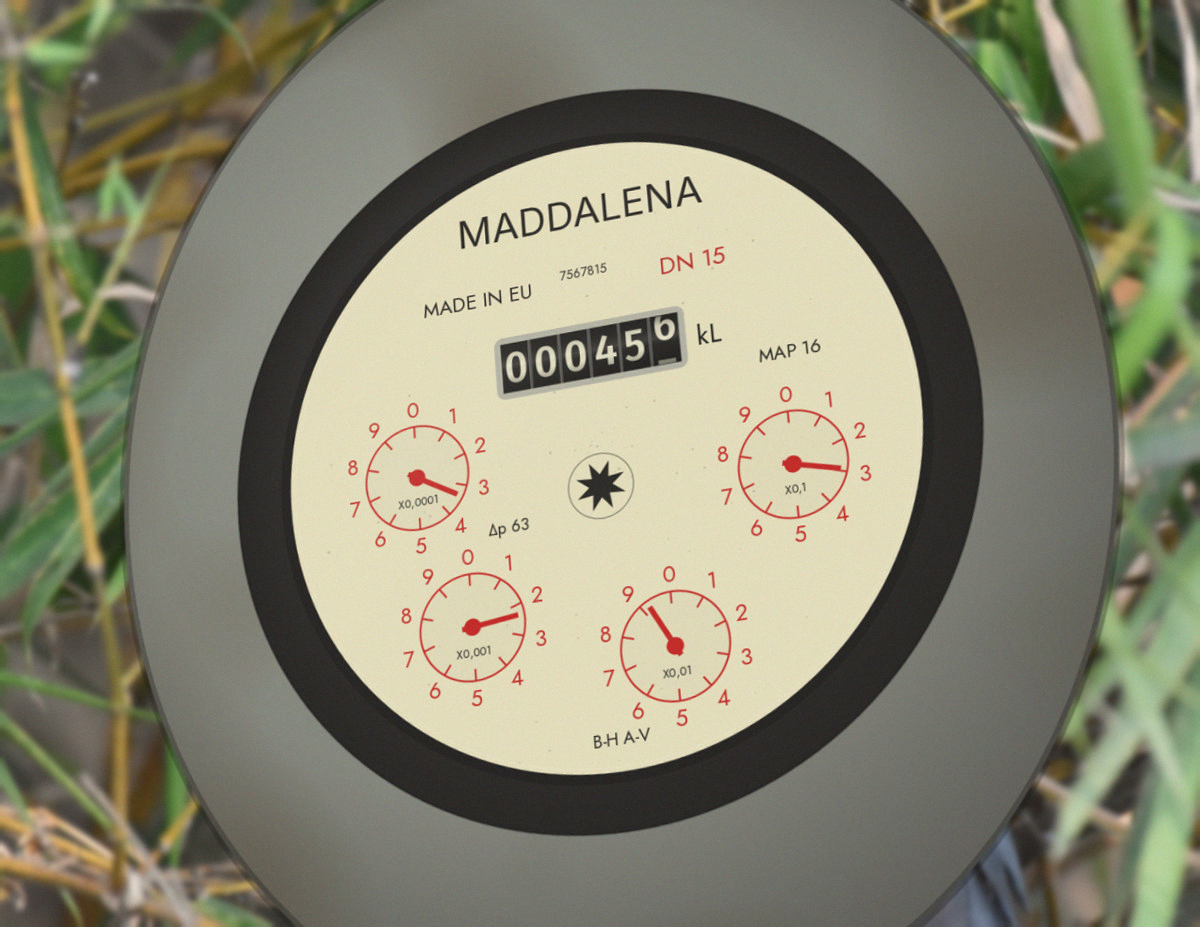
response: 456.2923; kL
